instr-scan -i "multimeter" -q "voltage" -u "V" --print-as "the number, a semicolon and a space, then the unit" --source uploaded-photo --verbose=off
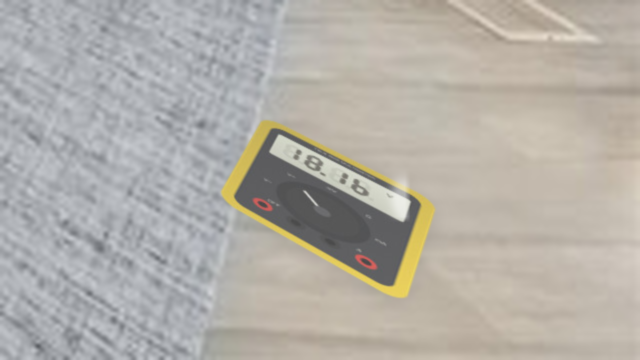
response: 18.16; V
